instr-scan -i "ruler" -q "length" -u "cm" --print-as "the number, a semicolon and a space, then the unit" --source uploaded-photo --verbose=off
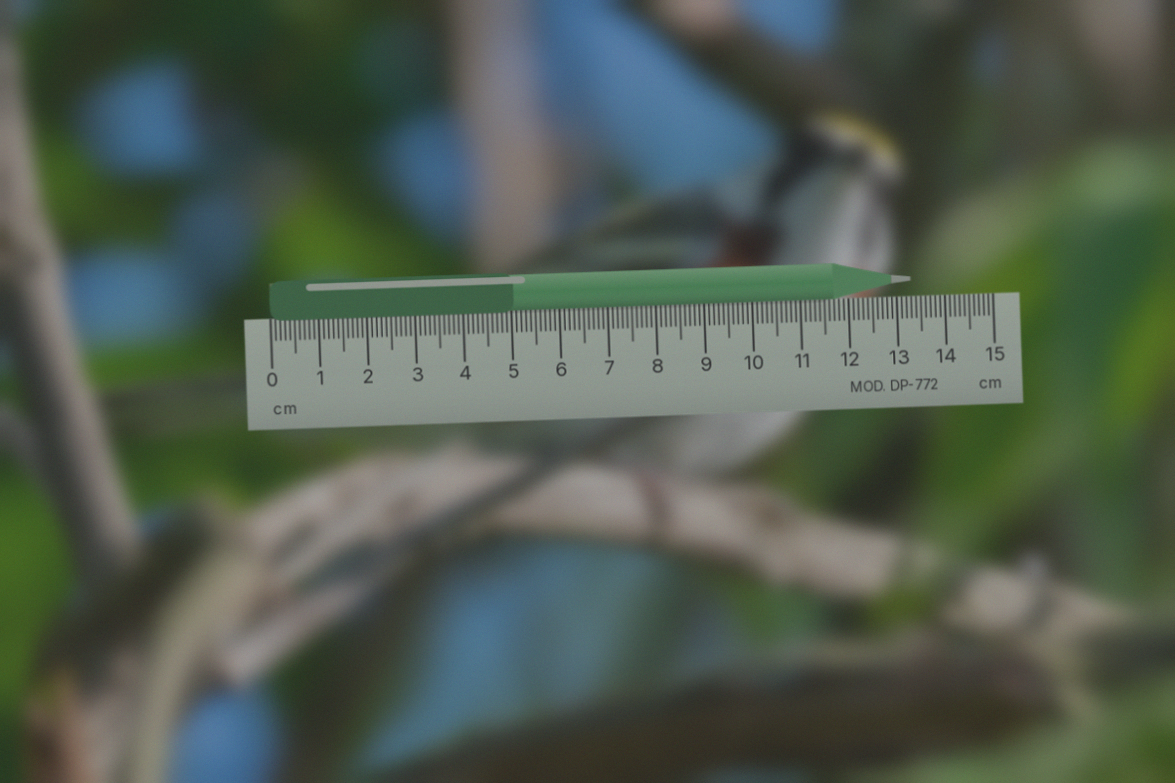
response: 13.3; cm
